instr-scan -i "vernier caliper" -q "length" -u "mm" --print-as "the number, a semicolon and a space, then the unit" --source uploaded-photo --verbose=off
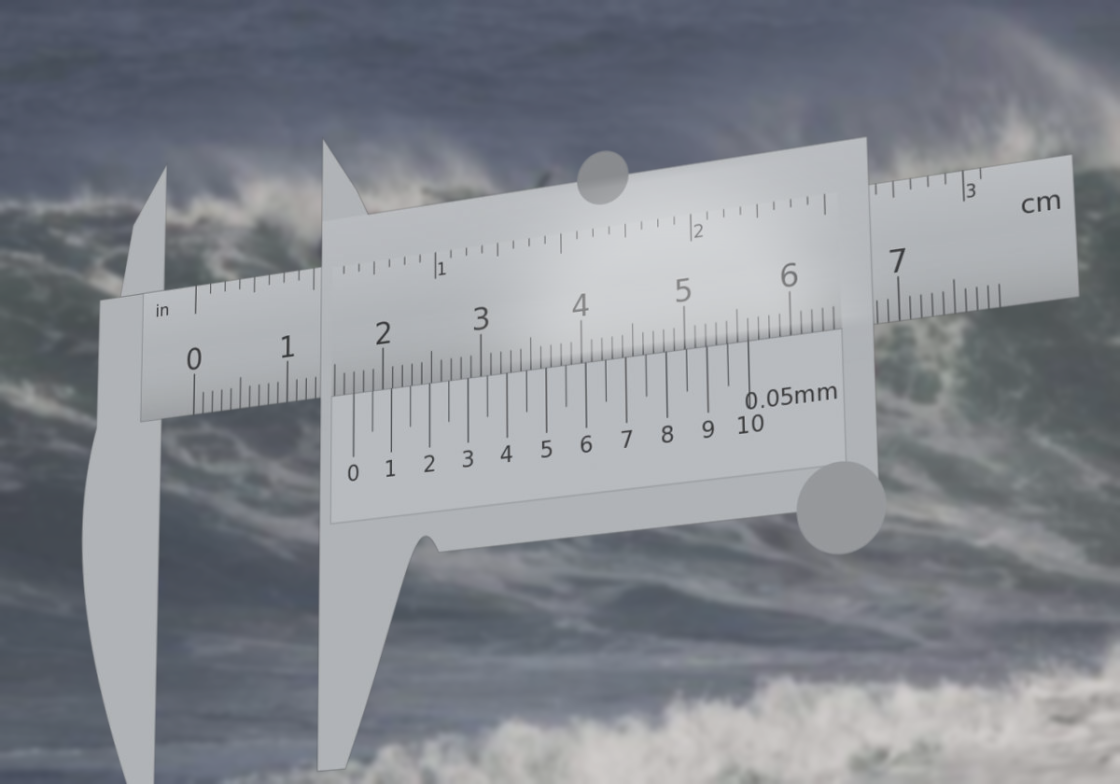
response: 17.0; mm
